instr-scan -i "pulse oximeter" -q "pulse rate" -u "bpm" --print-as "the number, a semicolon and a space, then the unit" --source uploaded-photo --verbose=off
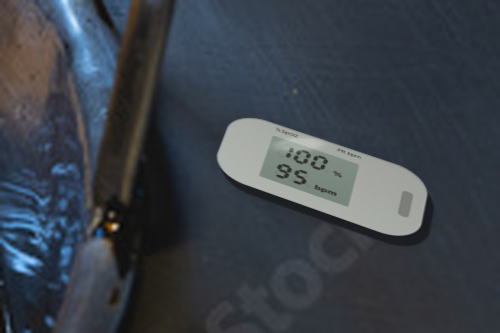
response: 95; bpm
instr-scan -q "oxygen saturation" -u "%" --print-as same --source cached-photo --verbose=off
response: 100; %
